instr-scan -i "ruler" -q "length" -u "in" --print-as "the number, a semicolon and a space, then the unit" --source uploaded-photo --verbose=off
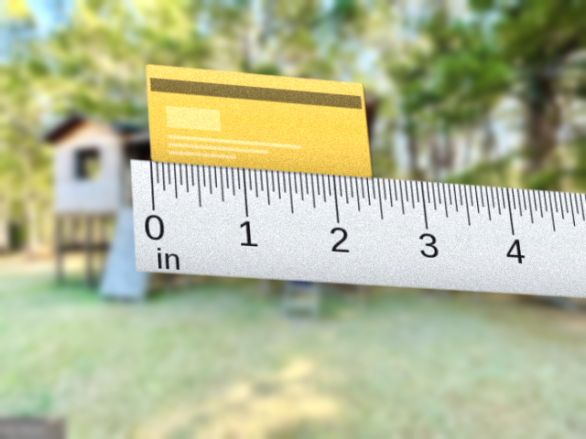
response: 2.4375; in
